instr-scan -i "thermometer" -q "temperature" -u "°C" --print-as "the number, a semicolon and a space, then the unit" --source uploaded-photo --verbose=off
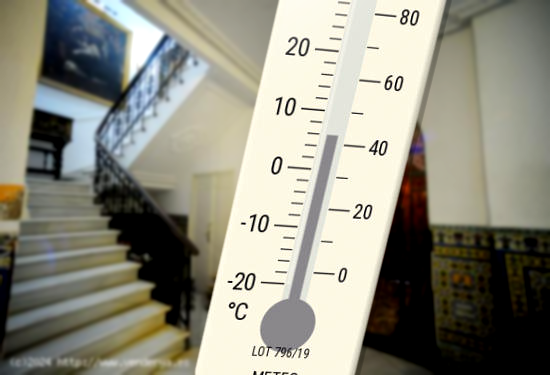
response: 6; °C
